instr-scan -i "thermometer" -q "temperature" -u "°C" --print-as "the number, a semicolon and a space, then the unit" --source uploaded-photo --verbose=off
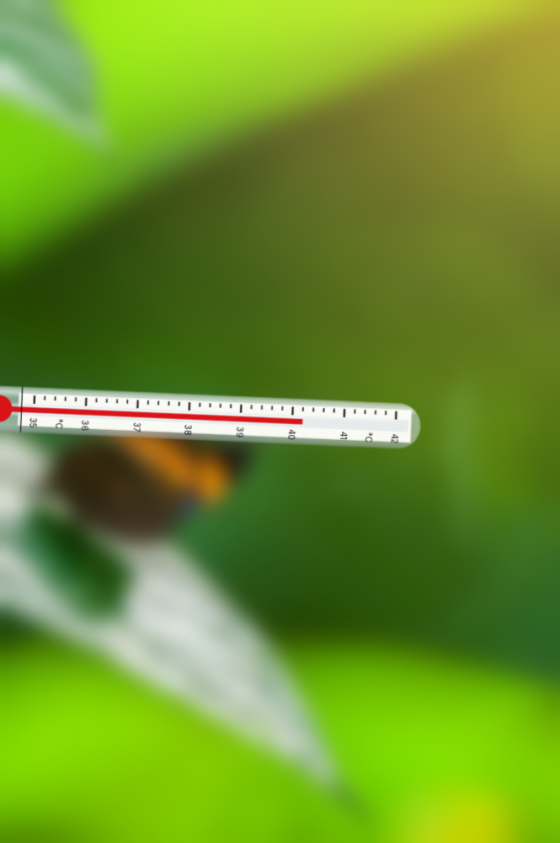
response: 40.2; °C
